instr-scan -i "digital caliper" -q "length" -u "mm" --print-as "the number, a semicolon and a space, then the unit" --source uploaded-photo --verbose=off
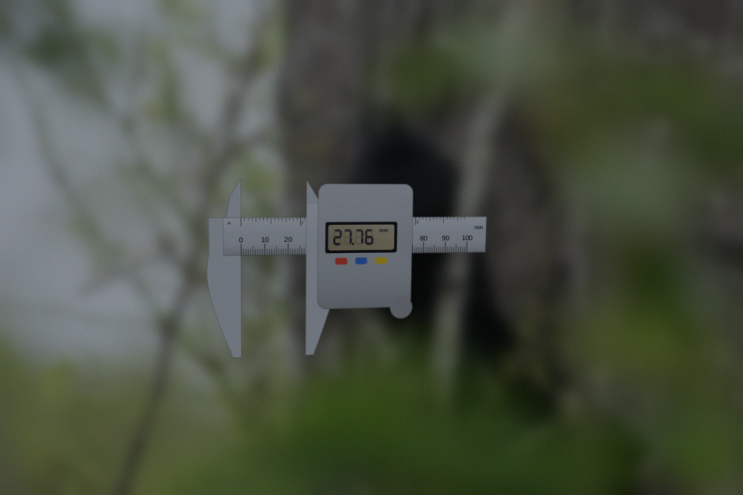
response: 27.76; mm
